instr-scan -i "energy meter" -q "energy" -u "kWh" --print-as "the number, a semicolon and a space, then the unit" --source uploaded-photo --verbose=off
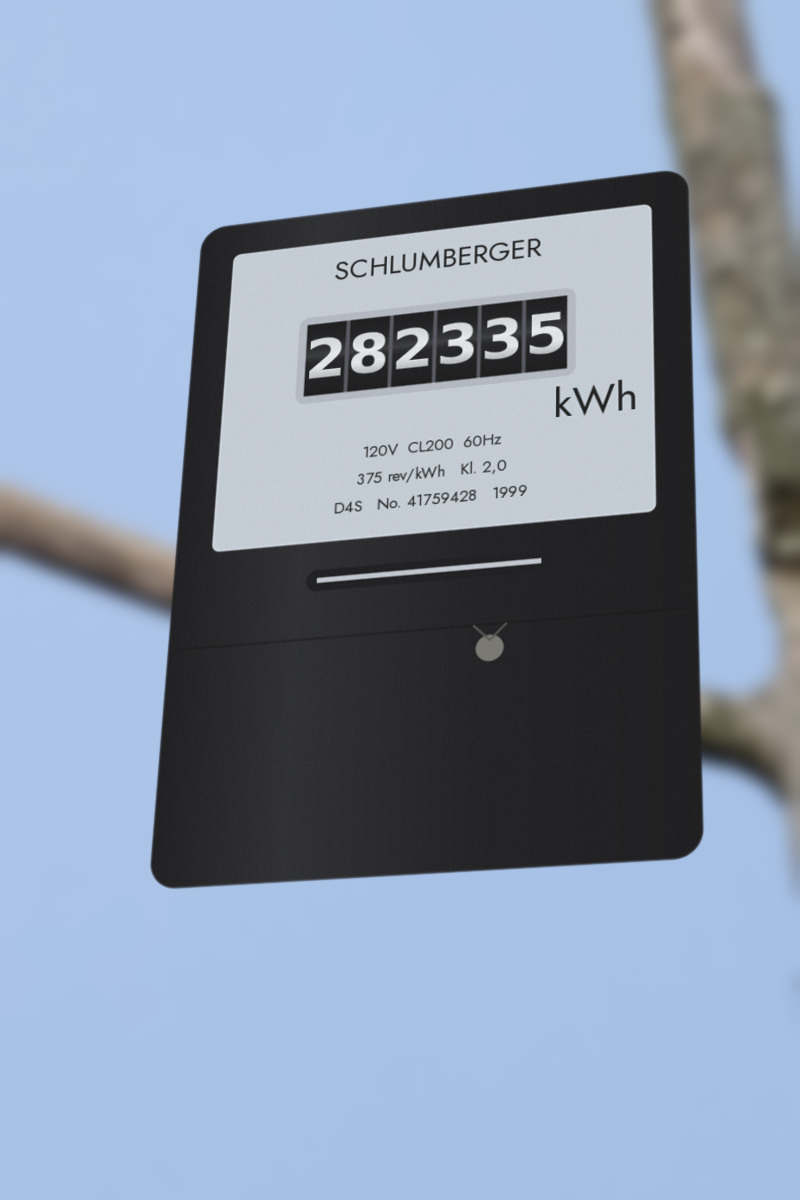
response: 282335; kWh
